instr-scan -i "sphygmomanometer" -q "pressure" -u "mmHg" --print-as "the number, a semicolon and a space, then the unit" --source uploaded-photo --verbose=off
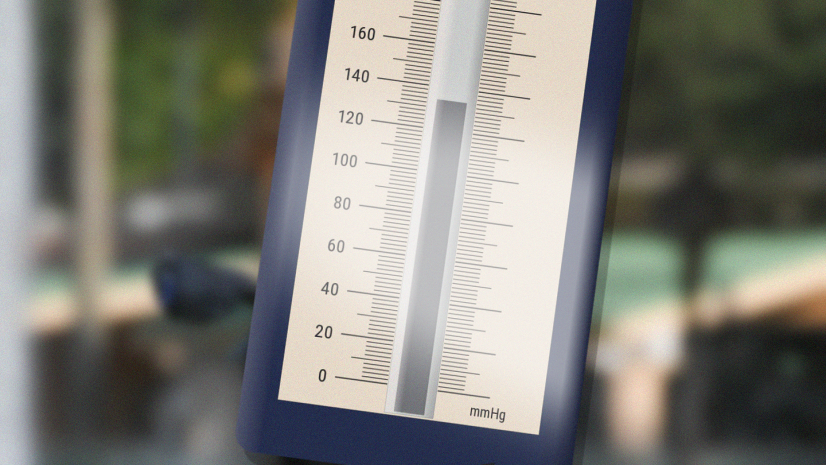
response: 134; mmHg
